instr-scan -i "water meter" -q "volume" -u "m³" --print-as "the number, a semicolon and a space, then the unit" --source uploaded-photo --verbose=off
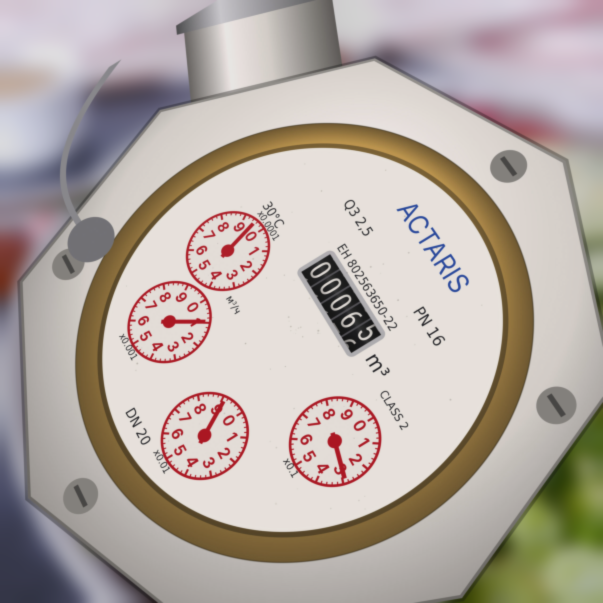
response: 65.2909; m³
